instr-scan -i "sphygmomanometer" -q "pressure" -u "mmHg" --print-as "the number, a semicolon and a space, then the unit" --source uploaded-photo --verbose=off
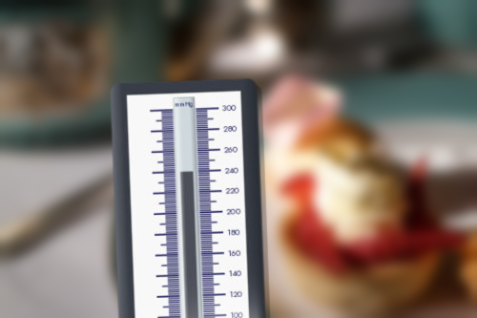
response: 240; mmHg
